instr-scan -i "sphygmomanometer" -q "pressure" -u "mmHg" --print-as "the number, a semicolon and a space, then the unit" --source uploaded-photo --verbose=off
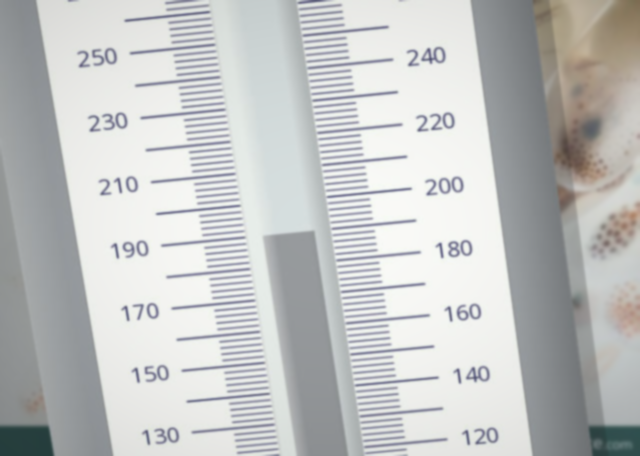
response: 190; mmHg
